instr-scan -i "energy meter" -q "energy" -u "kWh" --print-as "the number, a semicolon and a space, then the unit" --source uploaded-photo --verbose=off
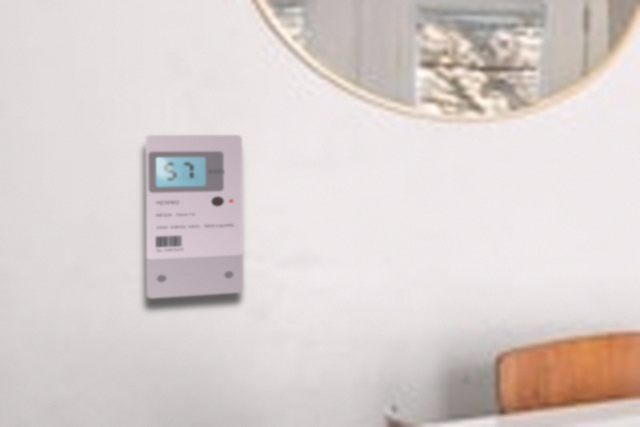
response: 57; kWh
